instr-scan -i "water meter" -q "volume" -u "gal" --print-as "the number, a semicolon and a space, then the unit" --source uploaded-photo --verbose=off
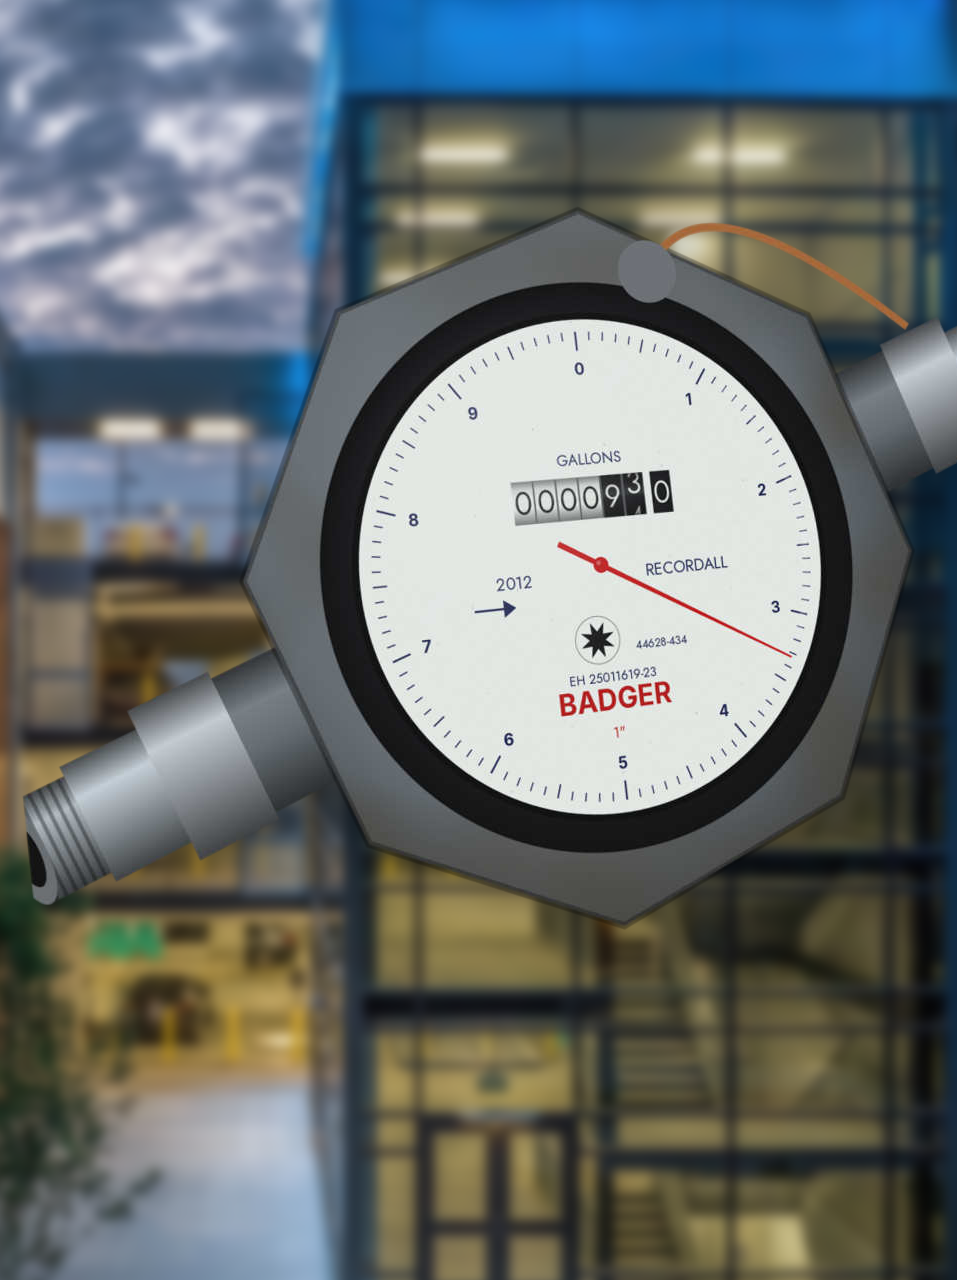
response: 933.3; gal
